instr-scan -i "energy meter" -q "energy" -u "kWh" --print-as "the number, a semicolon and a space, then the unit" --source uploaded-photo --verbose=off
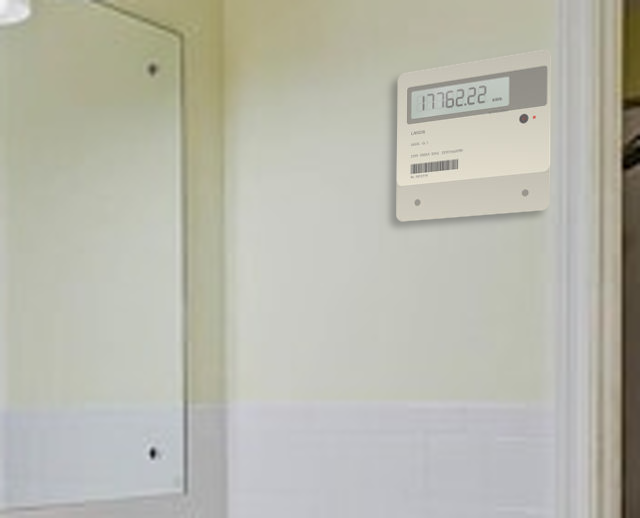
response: 17762.22; kWh
